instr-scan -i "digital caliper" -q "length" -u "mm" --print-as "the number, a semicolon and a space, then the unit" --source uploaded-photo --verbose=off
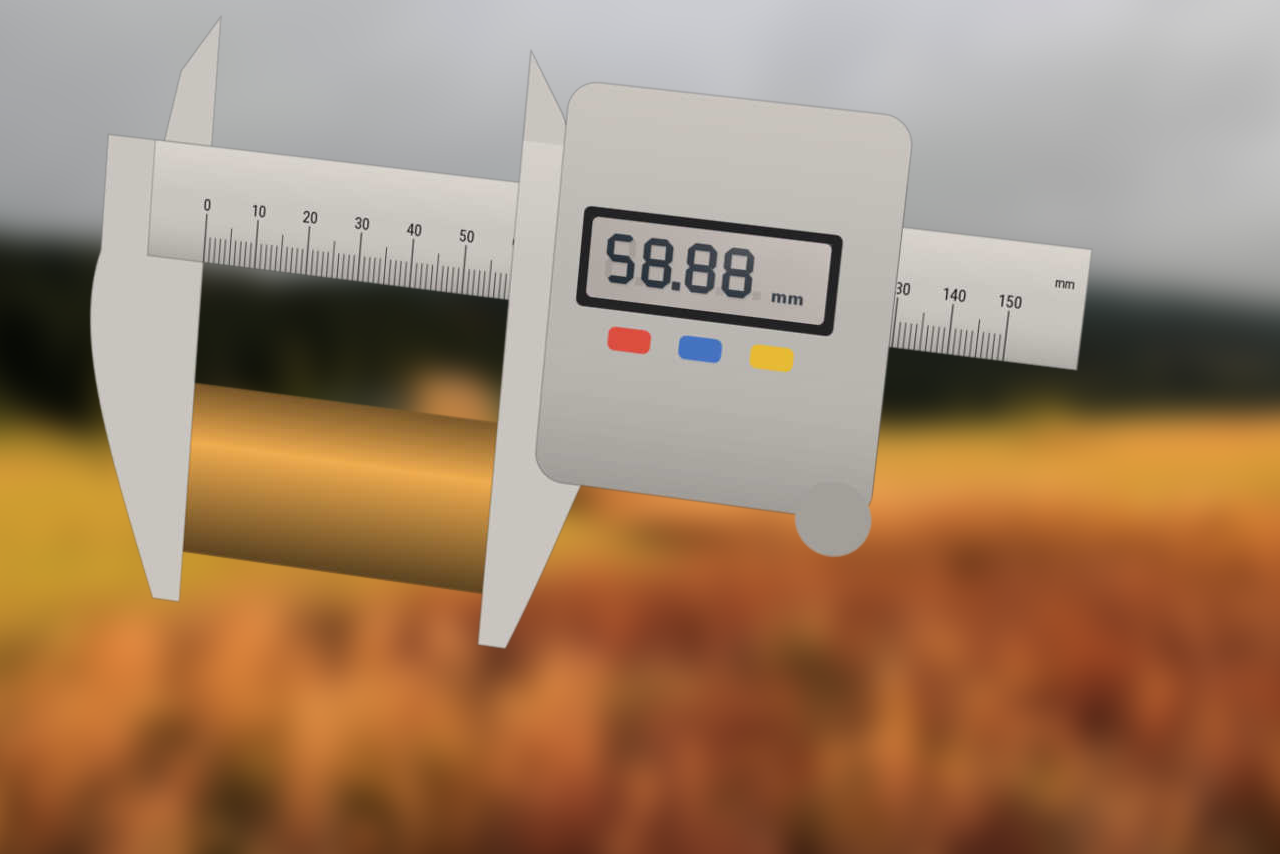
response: 58.88; mm
